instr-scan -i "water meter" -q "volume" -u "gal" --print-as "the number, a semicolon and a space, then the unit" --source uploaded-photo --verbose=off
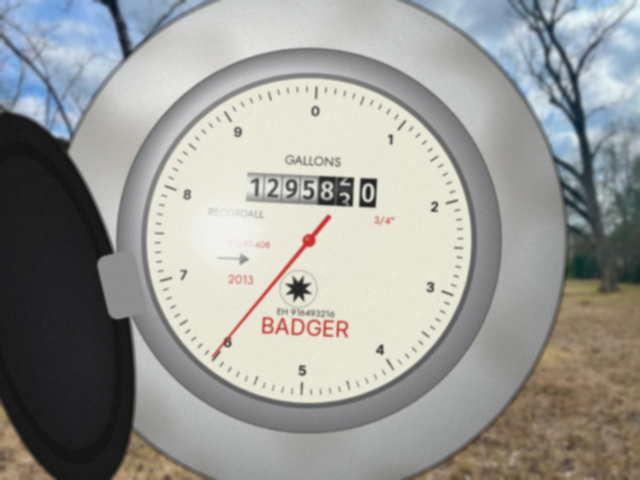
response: 1295826.0; gal
